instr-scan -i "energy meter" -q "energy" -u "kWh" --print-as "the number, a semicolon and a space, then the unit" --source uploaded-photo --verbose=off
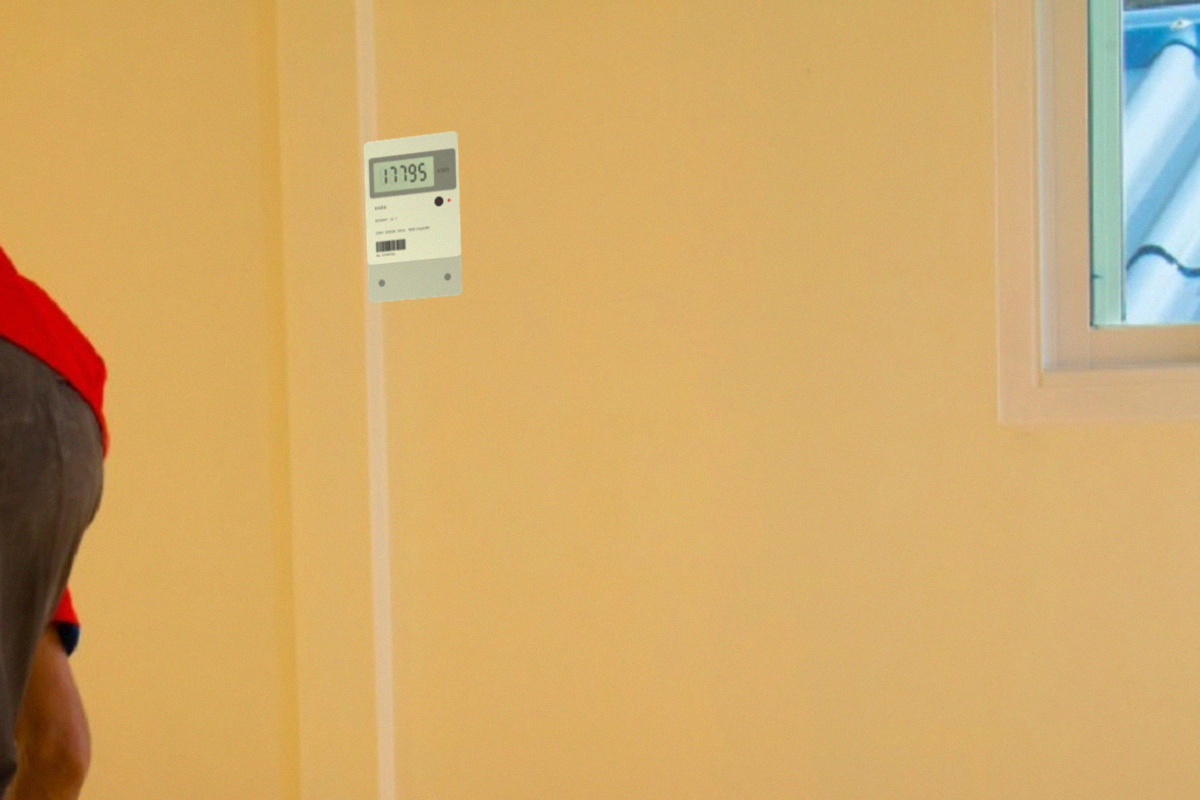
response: 17795; kWh
